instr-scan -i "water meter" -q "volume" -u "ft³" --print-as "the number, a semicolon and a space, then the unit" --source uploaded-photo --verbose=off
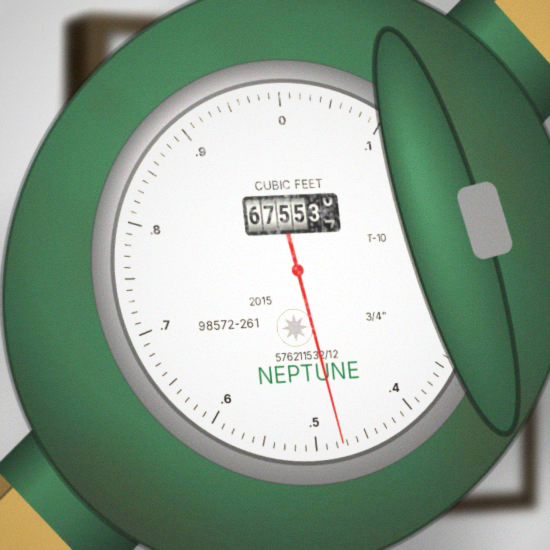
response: 675536.47; ft³
